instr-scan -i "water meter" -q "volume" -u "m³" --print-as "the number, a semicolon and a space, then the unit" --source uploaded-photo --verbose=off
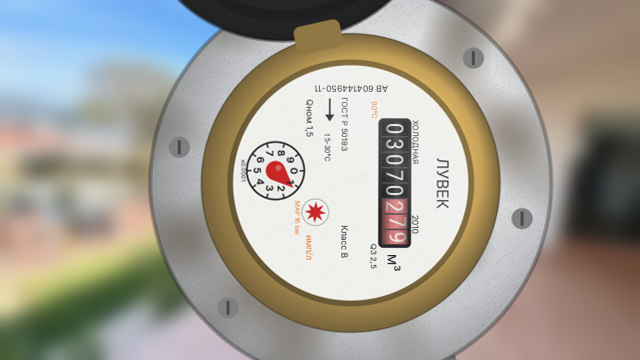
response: 3070.2791; m³
